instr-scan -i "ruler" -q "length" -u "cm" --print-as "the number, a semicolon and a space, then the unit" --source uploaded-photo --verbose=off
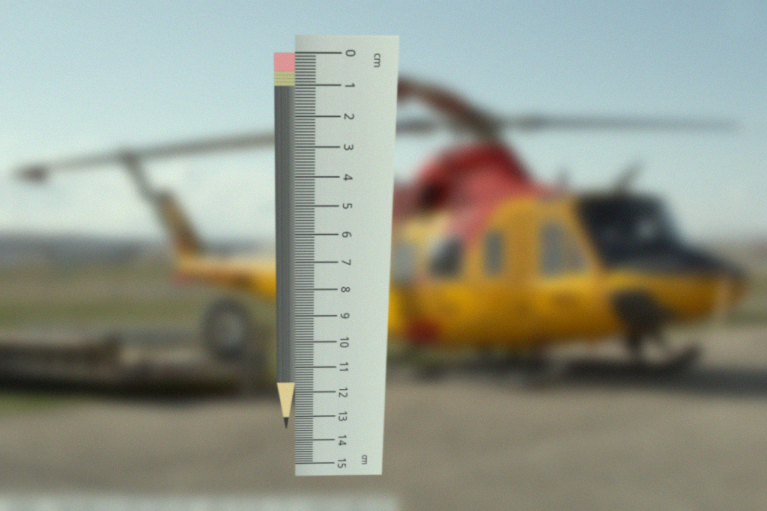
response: 13.5; cm
